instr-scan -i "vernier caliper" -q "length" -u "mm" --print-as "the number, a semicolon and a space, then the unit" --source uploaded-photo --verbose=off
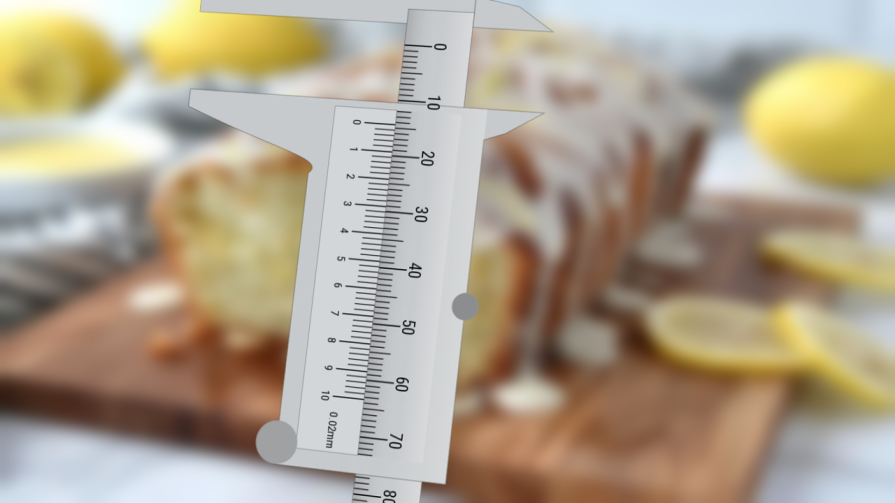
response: 14.4; mm
